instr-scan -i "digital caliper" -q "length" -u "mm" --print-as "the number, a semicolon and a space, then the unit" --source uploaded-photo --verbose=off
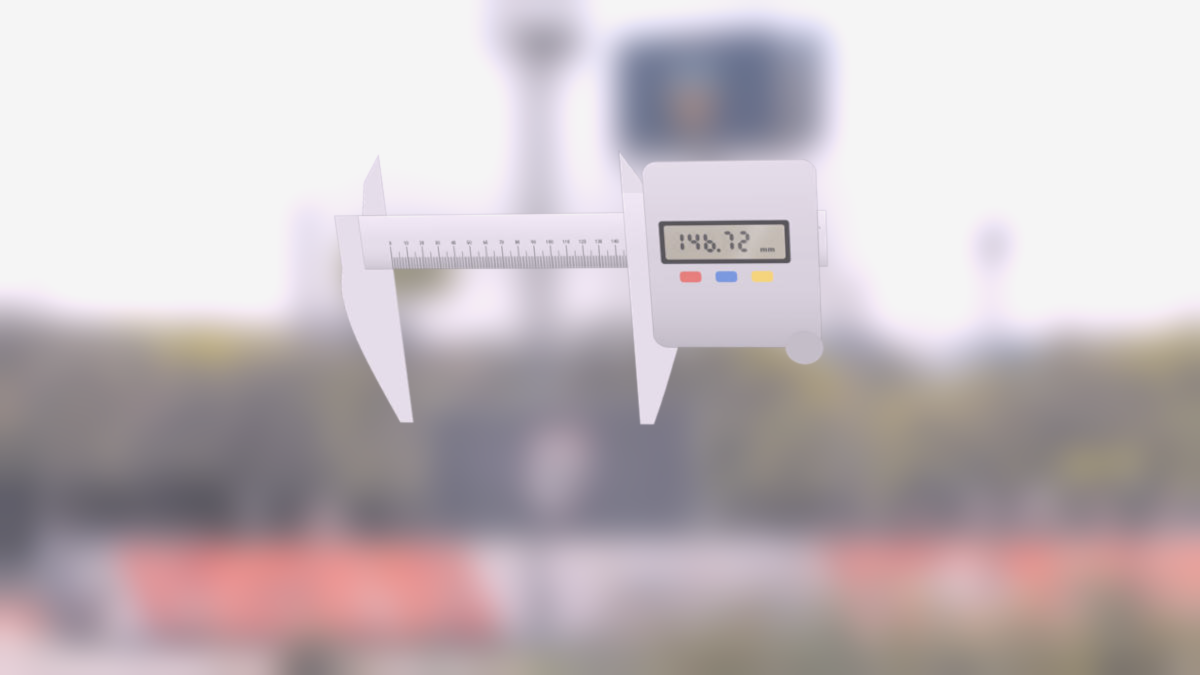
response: 146.72; mm
